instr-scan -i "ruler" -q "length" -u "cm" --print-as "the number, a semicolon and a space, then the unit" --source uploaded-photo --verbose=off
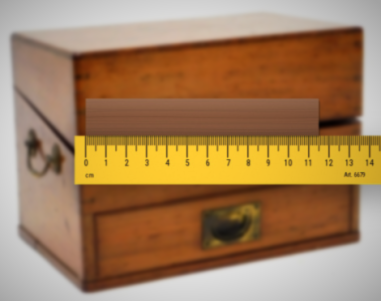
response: 11.5; cm
